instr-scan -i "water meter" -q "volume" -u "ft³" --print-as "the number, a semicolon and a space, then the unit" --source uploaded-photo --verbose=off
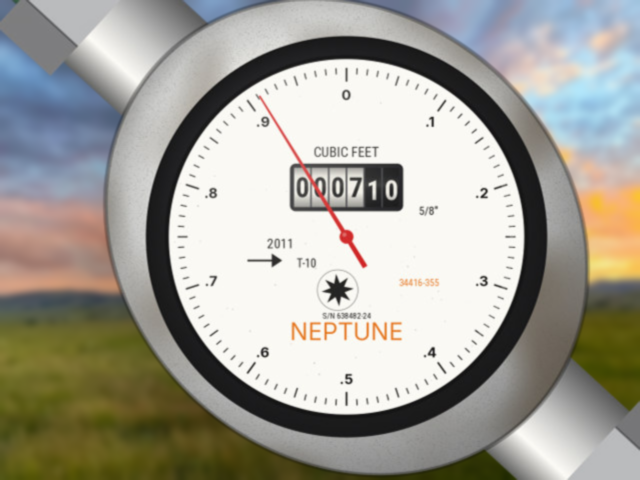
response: 709.91; ft³
